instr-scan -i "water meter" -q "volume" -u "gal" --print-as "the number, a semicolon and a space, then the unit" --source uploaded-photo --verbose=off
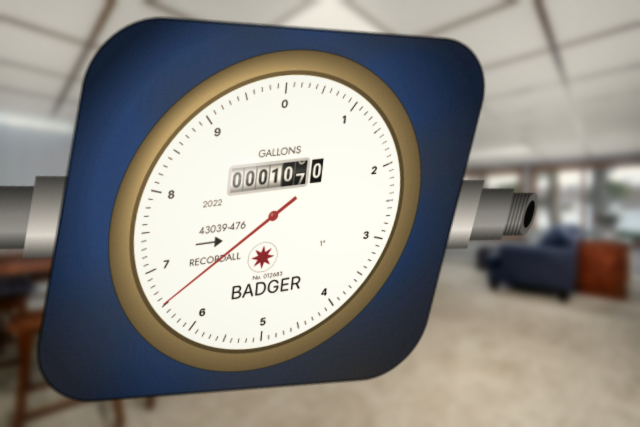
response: 1066.5; gal
